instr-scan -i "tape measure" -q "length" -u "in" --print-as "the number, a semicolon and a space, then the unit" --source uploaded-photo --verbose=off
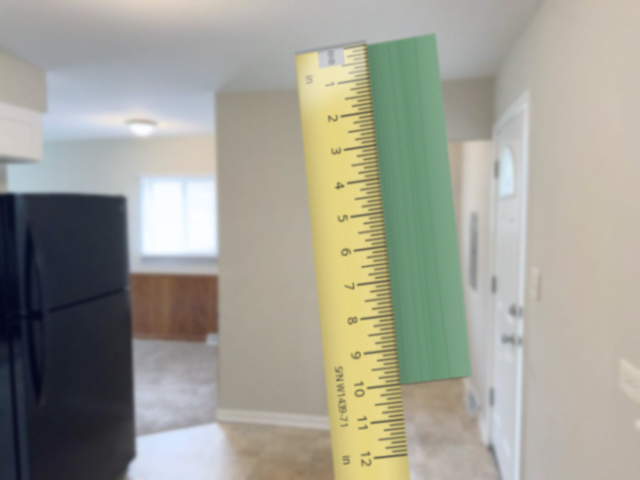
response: 10; in
